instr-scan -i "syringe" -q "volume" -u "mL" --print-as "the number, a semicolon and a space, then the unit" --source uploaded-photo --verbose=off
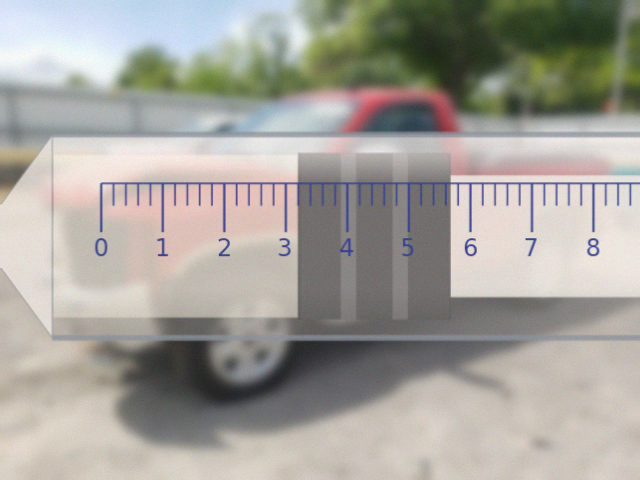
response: 3.2; mL
